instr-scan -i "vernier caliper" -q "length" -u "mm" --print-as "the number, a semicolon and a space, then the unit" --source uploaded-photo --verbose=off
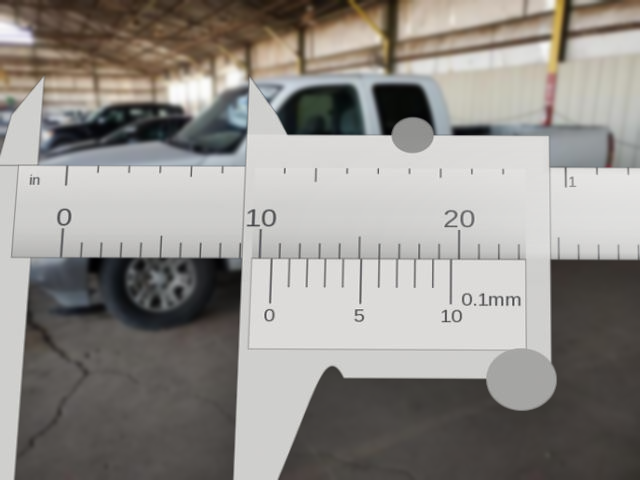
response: 10.6; mm
